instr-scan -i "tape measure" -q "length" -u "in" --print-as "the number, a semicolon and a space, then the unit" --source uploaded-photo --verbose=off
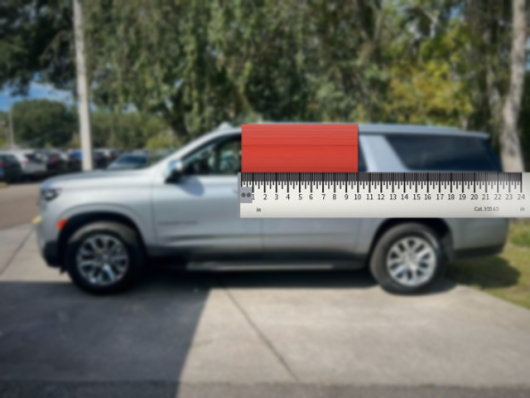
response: 10; in
